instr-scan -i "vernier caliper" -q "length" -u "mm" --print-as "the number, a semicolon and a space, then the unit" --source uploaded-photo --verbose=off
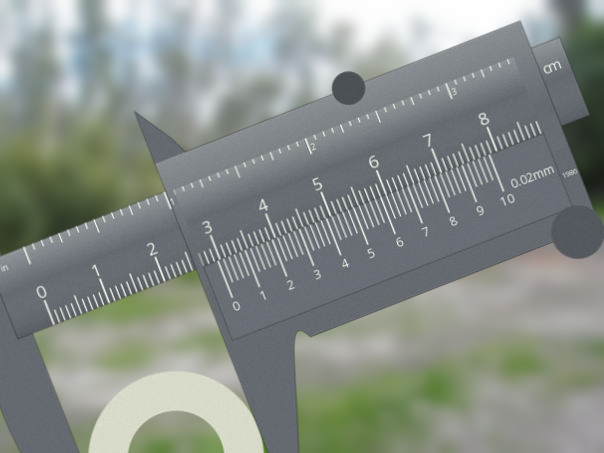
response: 29.6; mm
